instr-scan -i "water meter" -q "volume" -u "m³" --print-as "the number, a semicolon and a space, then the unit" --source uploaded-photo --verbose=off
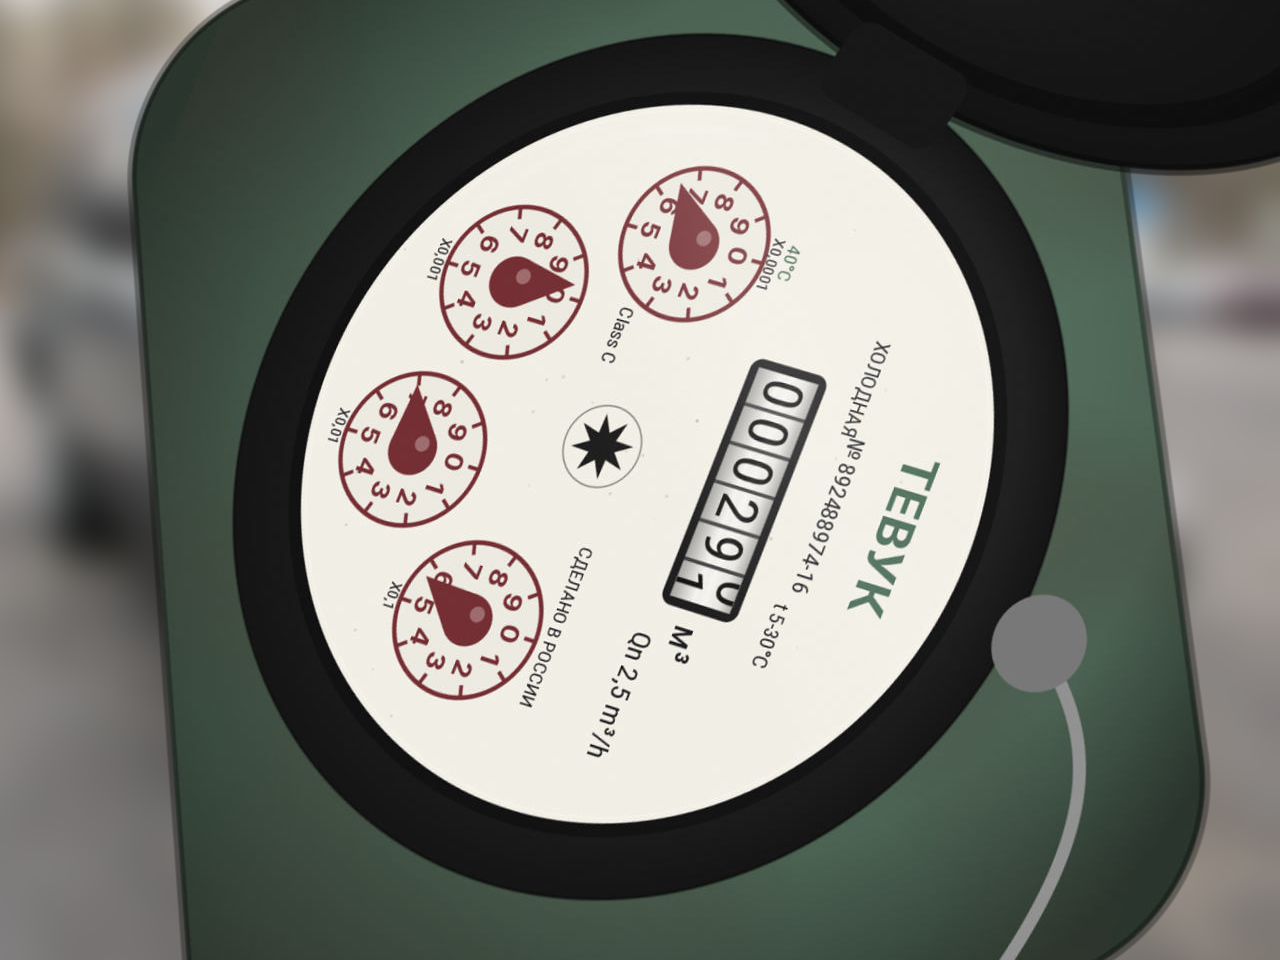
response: 290.5696; m³
